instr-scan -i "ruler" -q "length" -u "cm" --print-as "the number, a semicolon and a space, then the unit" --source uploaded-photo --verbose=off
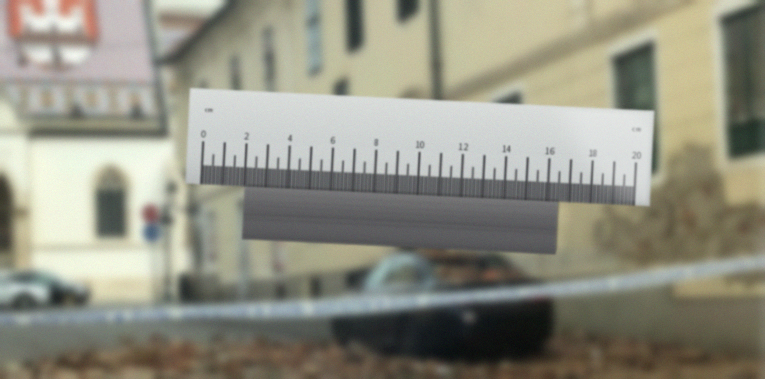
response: 14.5; cm
